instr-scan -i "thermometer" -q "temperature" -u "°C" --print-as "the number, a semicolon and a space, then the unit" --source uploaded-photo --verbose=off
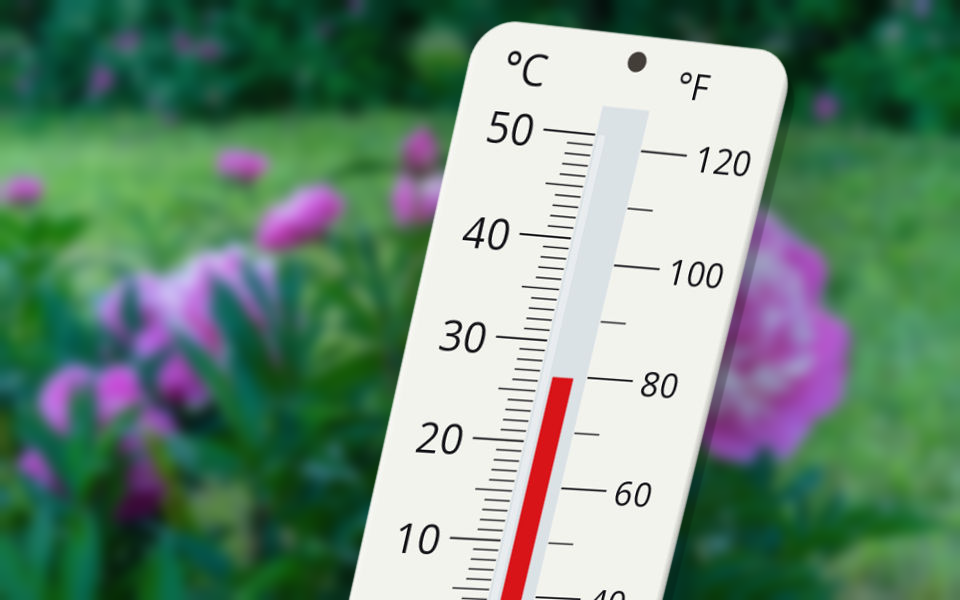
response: 26.5; °C
